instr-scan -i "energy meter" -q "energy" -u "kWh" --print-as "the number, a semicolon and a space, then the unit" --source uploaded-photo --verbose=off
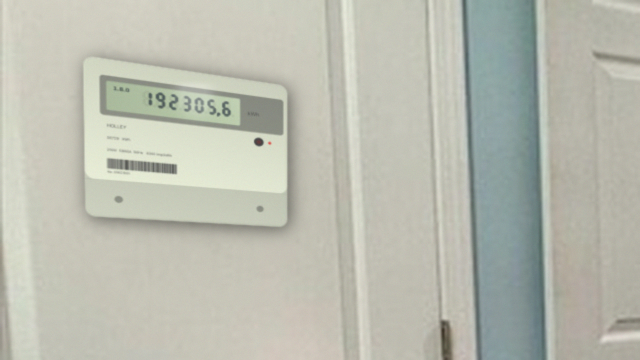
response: 192305.6; kWh
